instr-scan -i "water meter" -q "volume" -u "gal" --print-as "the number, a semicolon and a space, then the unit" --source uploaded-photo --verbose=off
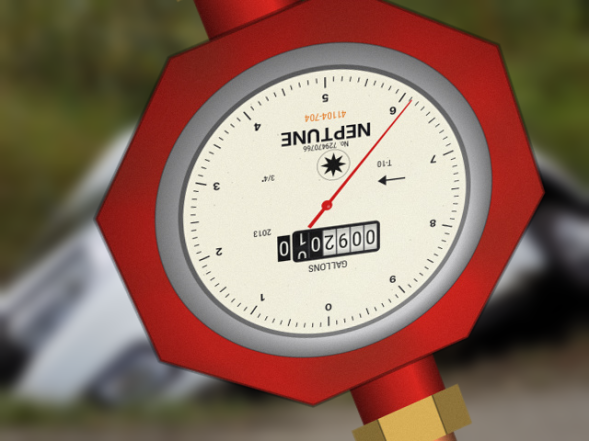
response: 92006.1; gal
